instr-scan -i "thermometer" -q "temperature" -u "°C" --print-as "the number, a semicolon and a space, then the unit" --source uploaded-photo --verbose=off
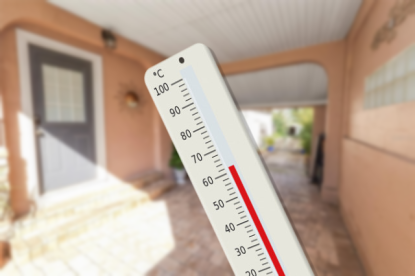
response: 62; °C
